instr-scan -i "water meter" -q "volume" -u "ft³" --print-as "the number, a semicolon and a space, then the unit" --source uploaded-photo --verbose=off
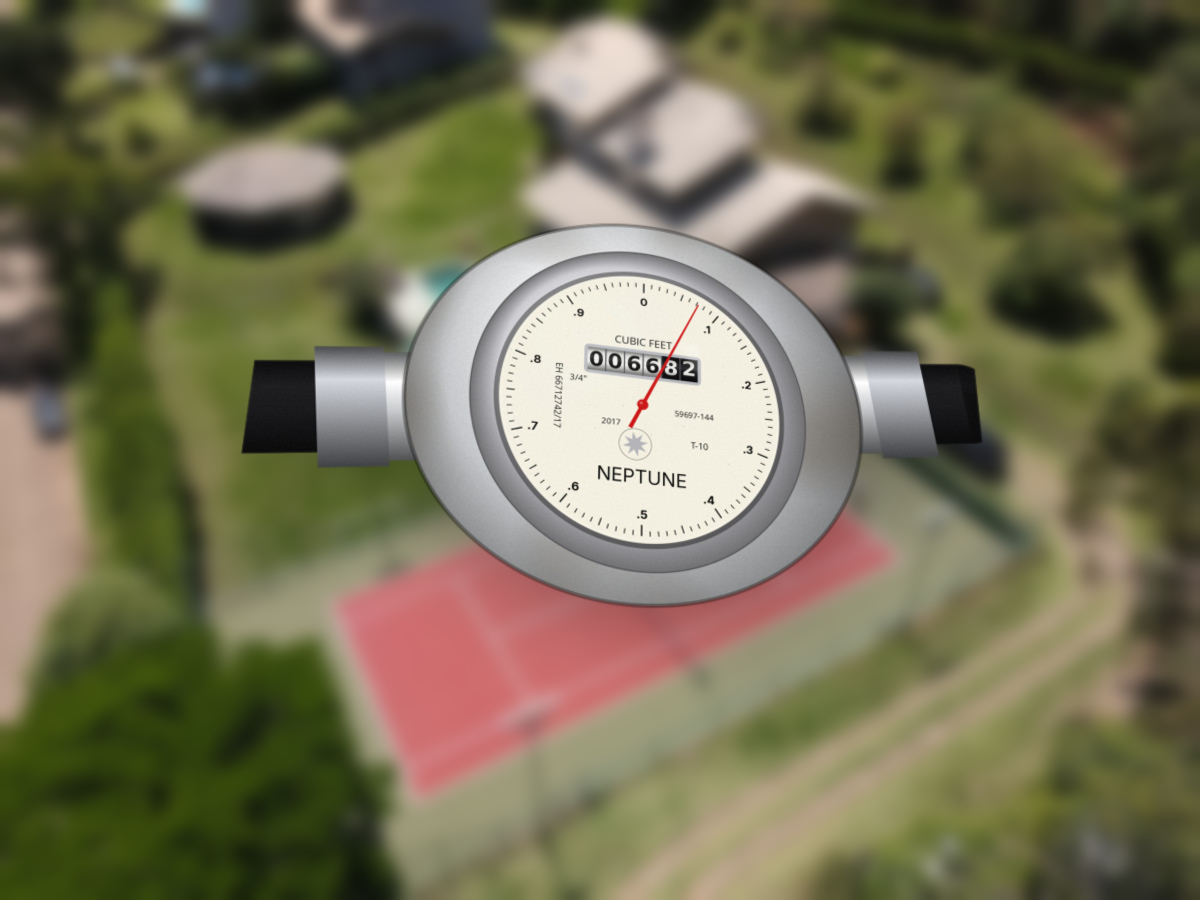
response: 6682.07; ft³
